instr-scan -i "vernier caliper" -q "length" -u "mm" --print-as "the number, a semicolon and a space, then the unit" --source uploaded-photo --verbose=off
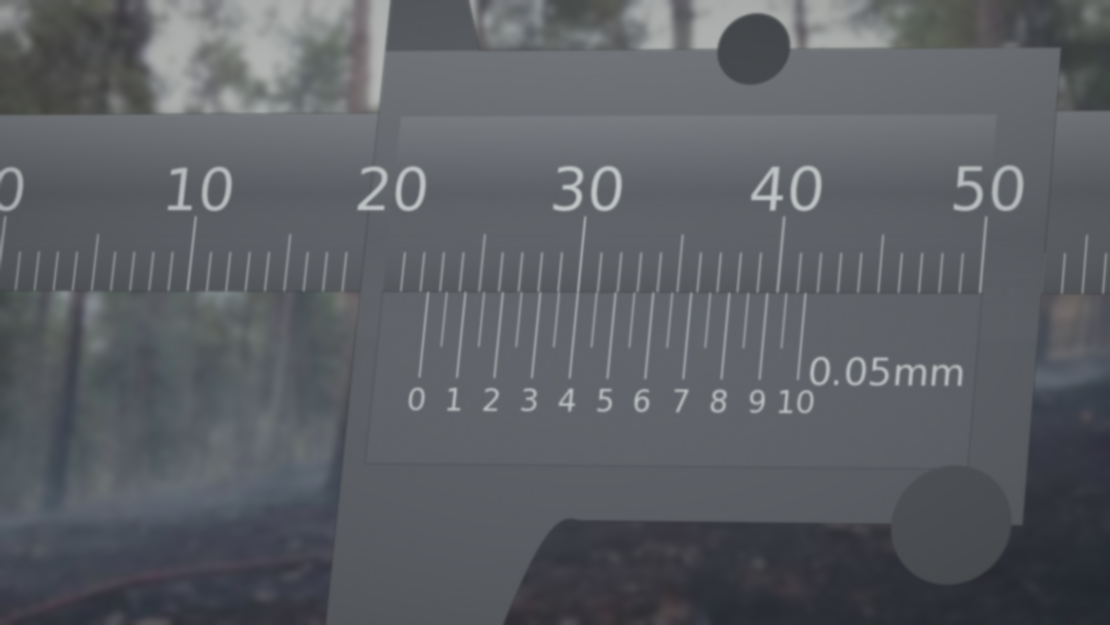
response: 22.4; mm
